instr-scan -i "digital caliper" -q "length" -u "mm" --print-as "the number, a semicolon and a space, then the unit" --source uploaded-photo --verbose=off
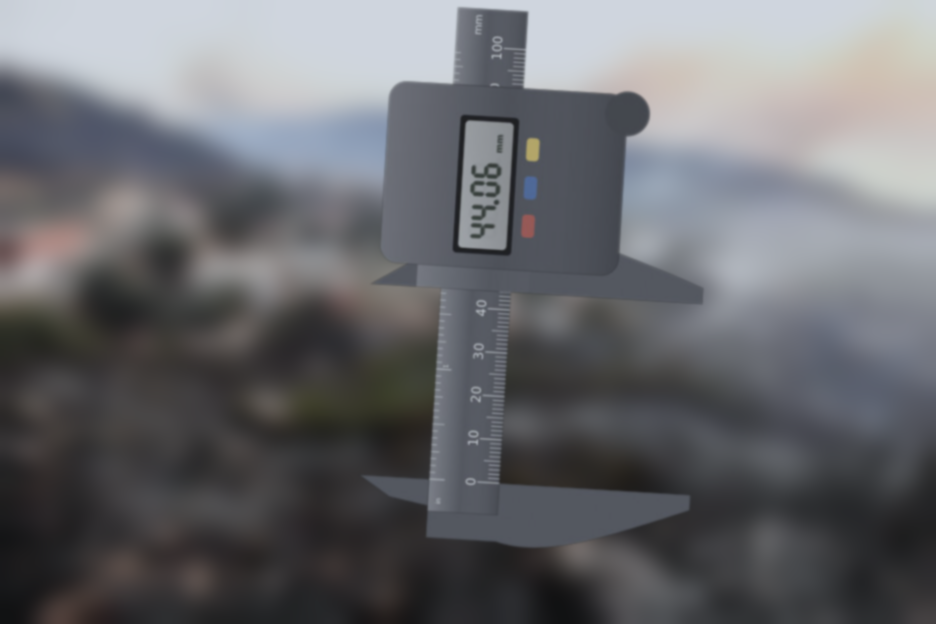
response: 44.06; mm
